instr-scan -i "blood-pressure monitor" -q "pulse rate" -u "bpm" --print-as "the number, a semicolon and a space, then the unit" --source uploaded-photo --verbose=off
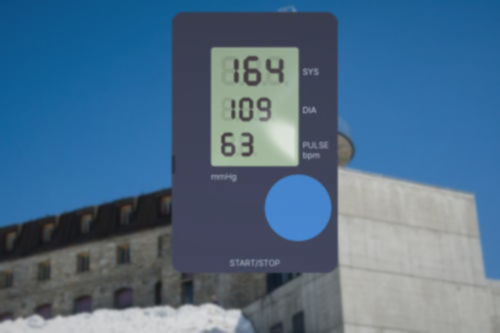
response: 63; bpm
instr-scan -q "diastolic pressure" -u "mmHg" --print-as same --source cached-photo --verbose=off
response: 109; mmHg
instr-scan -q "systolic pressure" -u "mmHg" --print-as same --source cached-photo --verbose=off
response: 164; mmHg
